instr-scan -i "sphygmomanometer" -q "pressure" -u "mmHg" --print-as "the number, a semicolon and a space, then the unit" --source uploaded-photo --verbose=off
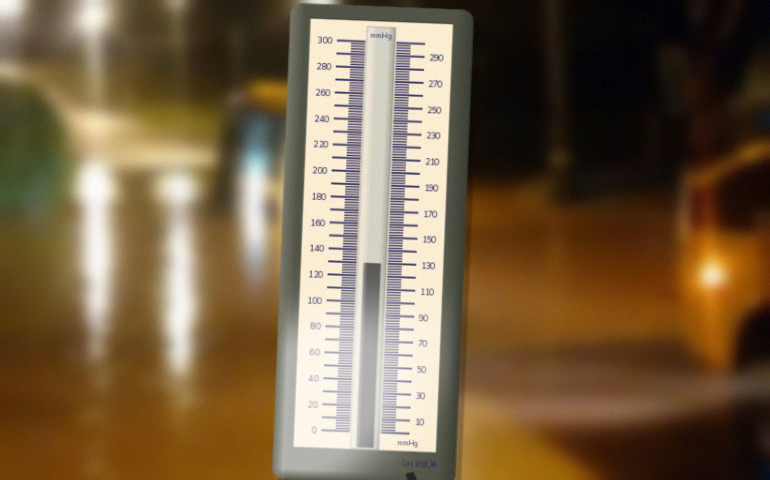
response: 130; mmHg
